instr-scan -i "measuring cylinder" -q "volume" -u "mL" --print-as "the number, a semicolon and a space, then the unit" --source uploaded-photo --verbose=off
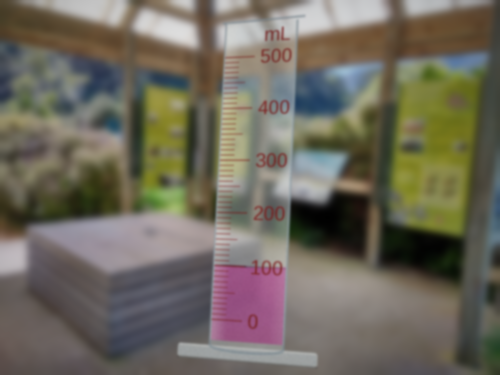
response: 100; mL
